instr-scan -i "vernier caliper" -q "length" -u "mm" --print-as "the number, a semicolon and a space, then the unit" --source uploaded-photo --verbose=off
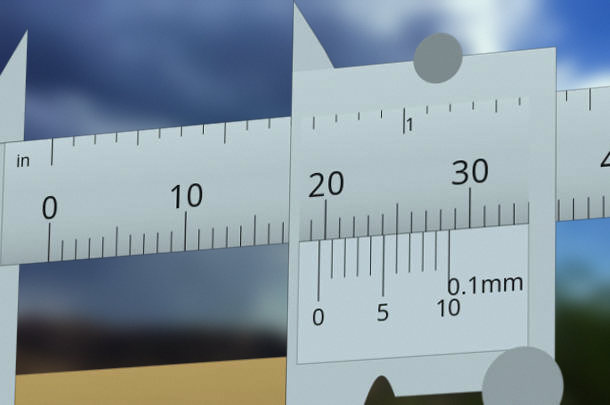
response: 19.6; mm
